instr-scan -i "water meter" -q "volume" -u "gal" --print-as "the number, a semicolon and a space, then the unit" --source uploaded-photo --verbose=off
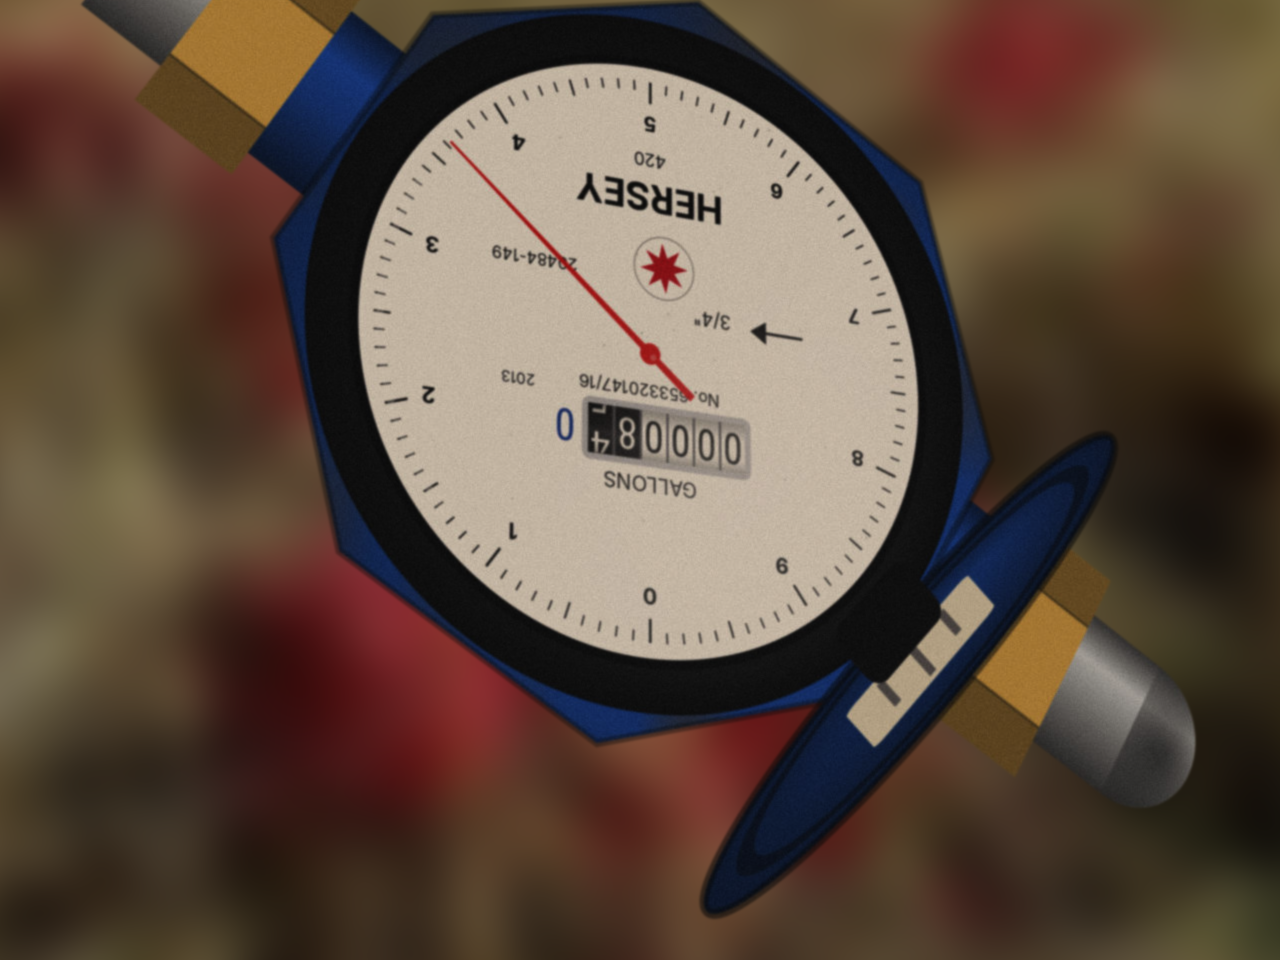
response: 843.6; gal
